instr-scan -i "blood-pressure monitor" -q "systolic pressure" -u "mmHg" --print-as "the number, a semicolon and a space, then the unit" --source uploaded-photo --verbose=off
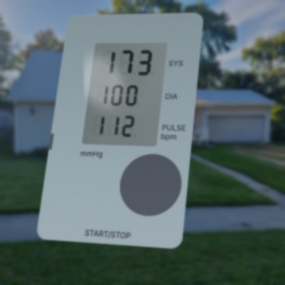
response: 173; mmHg
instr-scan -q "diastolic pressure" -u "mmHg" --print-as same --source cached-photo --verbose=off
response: 100; mmHg
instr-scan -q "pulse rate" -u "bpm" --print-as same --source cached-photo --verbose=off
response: 112; bpm
